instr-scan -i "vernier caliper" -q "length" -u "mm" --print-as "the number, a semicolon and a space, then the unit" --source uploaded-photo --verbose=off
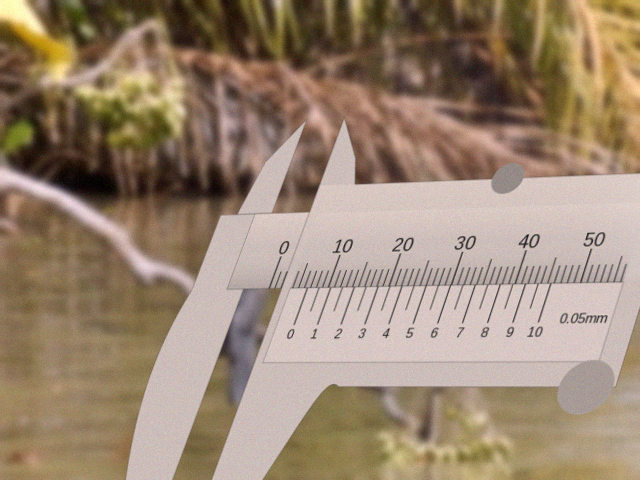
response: 6.5; mm
